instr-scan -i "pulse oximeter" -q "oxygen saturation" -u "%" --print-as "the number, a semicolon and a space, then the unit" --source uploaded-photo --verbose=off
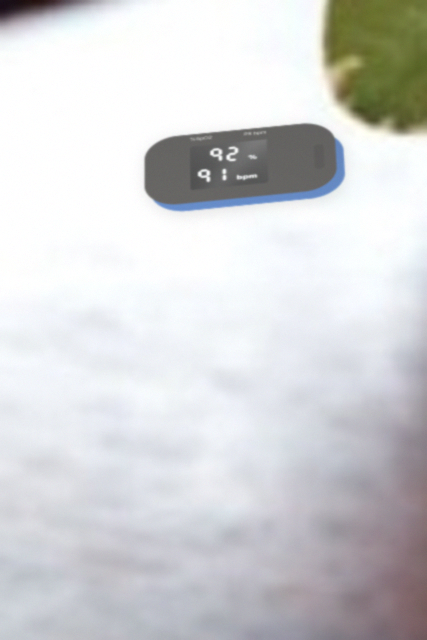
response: 92; %
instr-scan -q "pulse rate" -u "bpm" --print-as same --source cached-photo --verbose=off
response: 91; bpm
